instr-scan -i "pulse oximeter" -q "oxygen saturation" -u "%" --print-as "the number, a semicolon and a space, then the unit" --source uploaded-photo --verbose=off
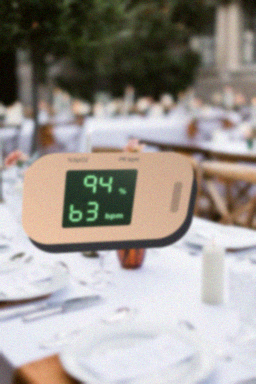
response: 94; %
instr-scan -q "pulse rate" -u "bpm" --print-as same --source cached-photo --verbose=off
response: 63; bpm
